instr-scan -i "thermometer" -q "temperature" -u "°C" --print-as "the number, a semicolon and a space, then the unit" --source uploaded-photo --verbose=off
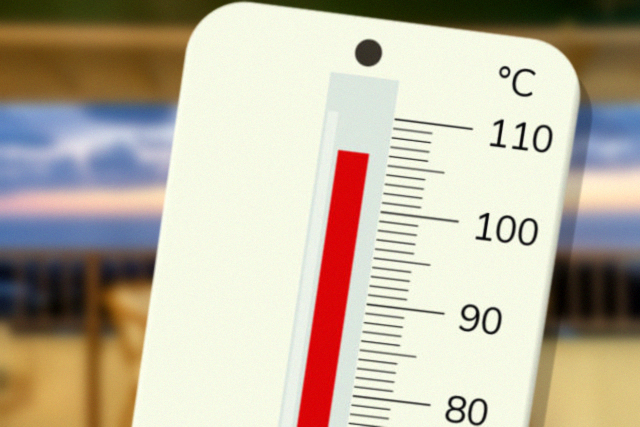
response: 106; °C
